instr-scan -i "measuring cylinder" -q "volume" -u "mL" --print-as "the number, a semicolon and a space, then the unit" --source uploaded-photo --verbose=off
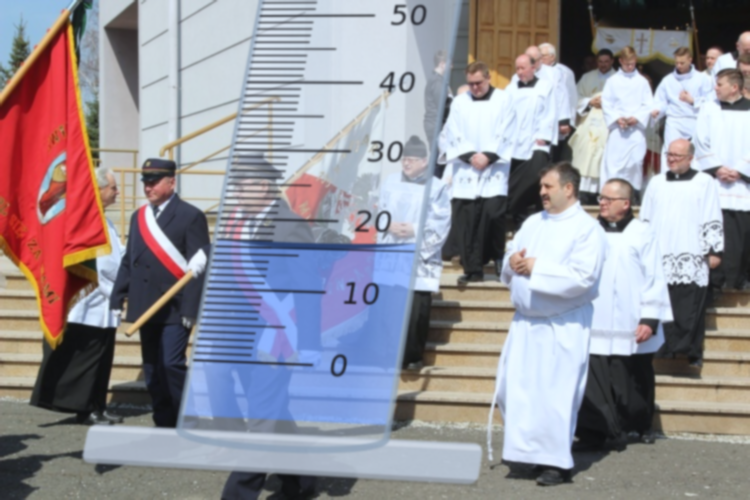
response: 16; mL
